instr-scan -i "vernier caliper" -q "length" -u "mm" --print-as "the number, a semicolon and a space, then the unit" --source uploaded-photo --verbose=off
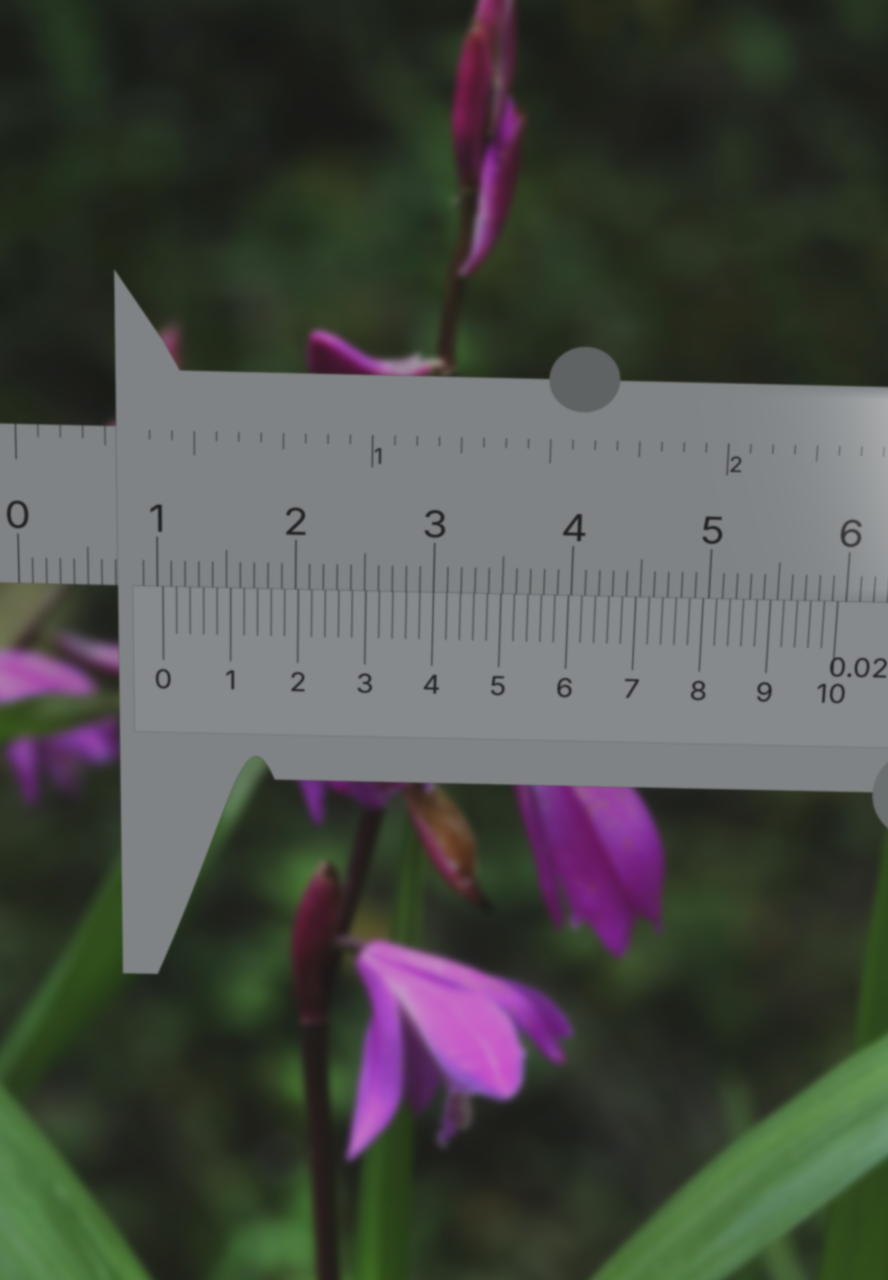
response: 10.4; mm
